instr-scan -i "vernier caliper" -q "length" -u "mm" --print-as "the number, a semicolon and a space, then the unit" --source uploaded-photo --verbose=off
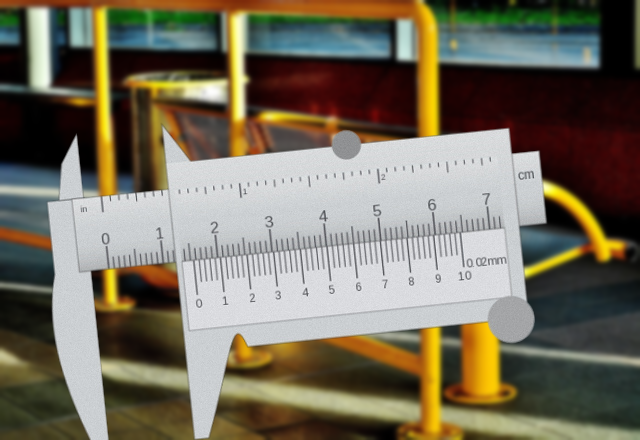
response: 15.6; mm
